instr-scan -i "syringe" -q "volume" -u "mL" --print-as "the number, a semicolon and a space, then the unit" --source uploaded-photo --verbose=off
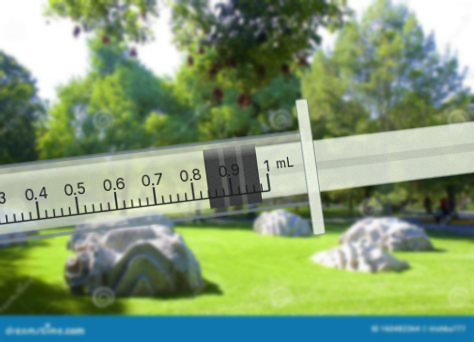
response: 0.84; mL
